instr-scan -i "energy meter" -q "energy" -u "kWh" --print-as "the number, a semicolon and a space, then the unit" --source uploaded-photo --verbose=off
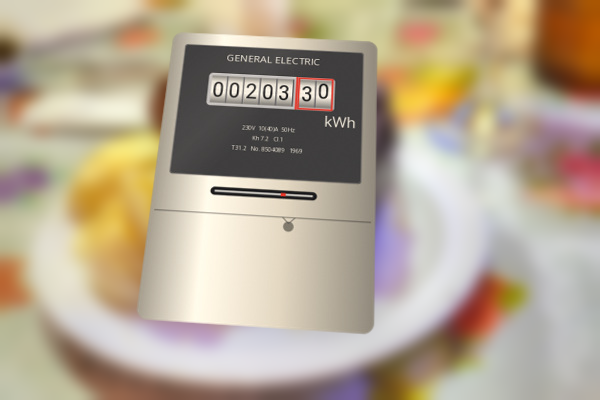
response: 203.30; kWh
